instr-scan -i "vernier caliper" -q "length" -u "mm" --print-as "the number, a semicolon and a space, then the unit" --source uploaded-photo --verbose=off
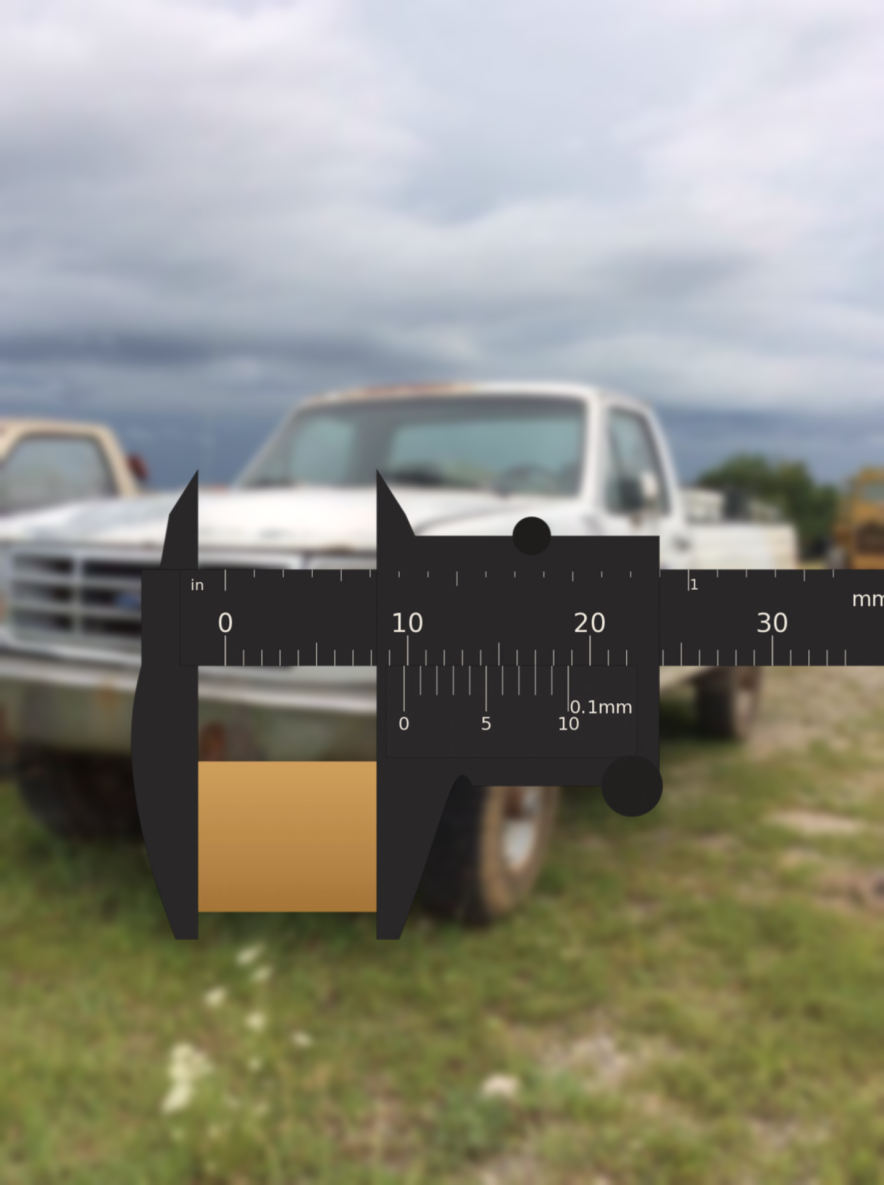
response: 9.8; mm
